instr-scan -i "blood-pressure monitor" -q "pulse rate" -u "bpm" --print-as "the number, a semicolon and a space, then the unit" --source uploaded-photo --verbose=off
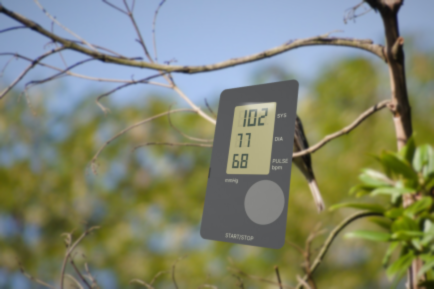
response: 68; bpm
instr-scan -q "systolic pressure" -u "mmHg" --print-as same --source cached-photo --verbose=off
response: 102; mmHg
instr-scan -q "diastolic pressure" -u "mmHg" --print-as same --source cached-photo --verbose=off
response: 77; mmHg
